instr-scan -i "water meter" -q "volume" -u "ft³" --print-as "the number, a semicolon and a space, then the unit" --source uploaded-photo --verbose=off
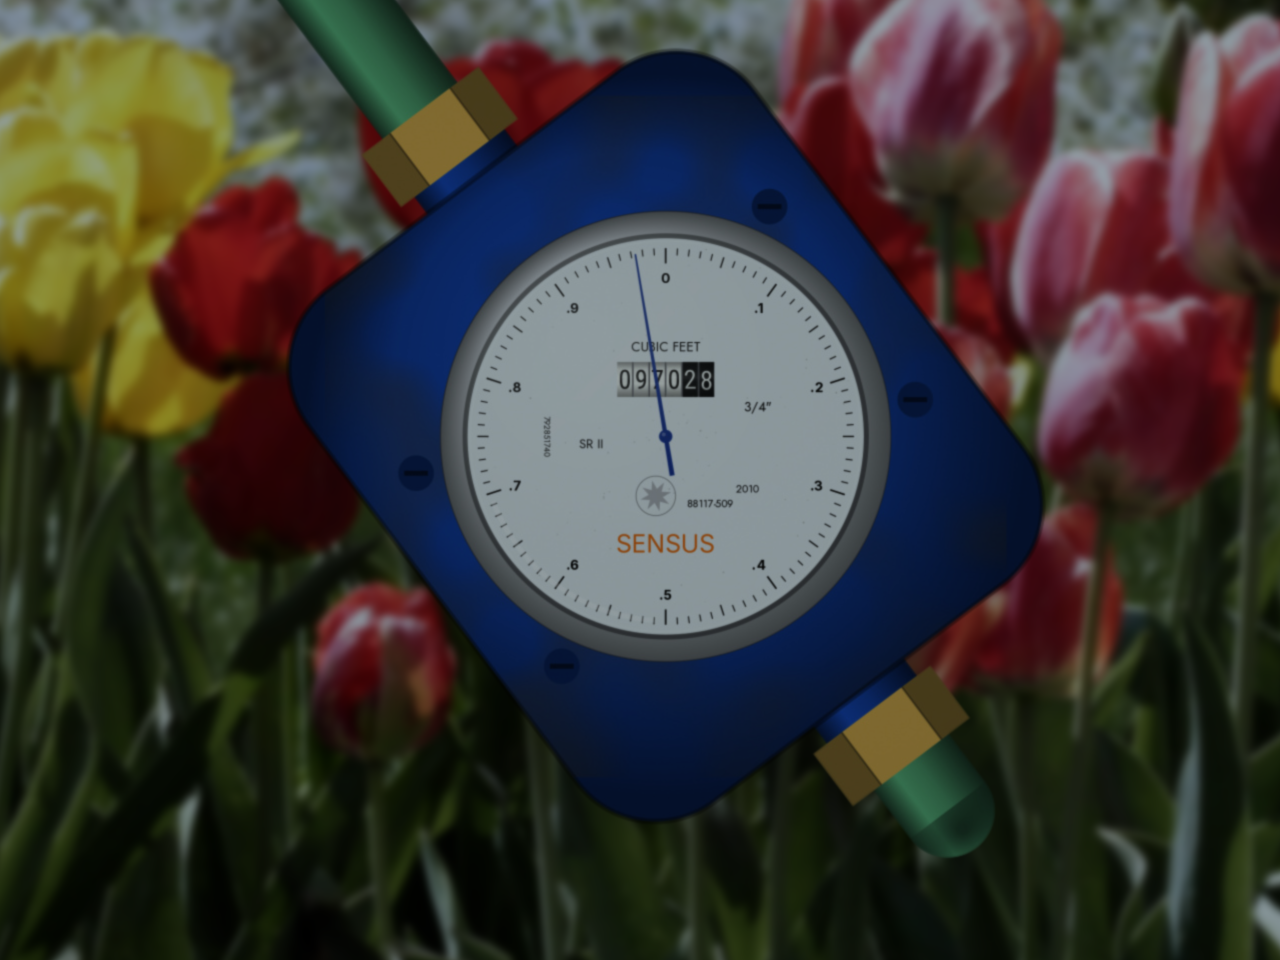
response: 97027.97; ft³
